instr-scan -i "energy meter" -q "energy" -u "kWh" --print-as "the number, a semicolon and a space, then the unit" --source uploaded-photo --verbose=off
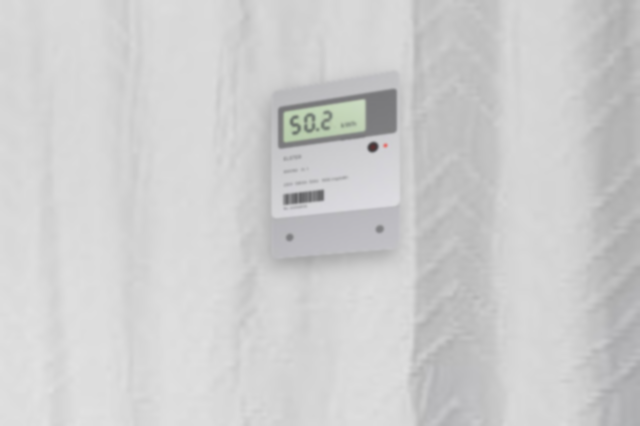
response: 50.2; kWh
